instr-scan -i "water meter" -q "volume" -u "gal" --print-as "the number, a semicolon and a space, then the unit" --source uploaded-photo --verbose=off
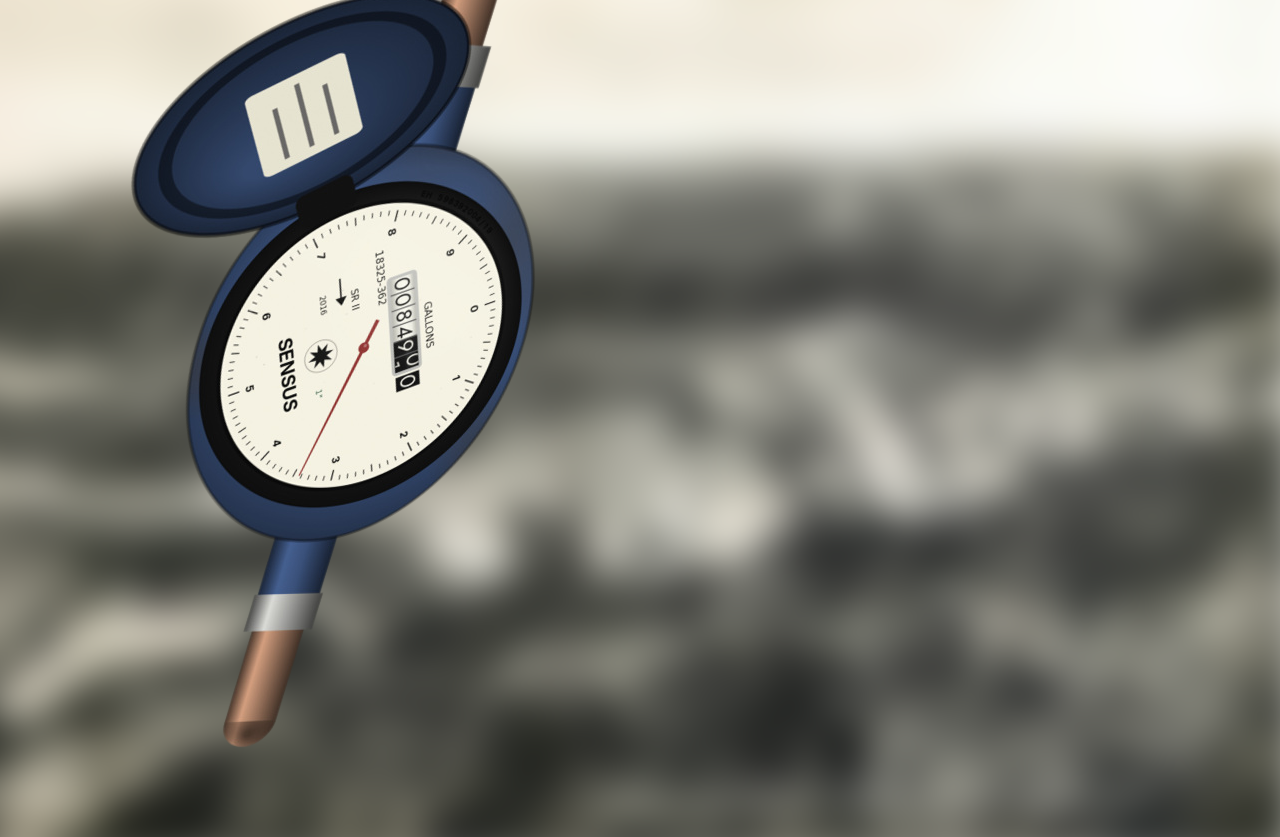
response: 84903.4; gal
